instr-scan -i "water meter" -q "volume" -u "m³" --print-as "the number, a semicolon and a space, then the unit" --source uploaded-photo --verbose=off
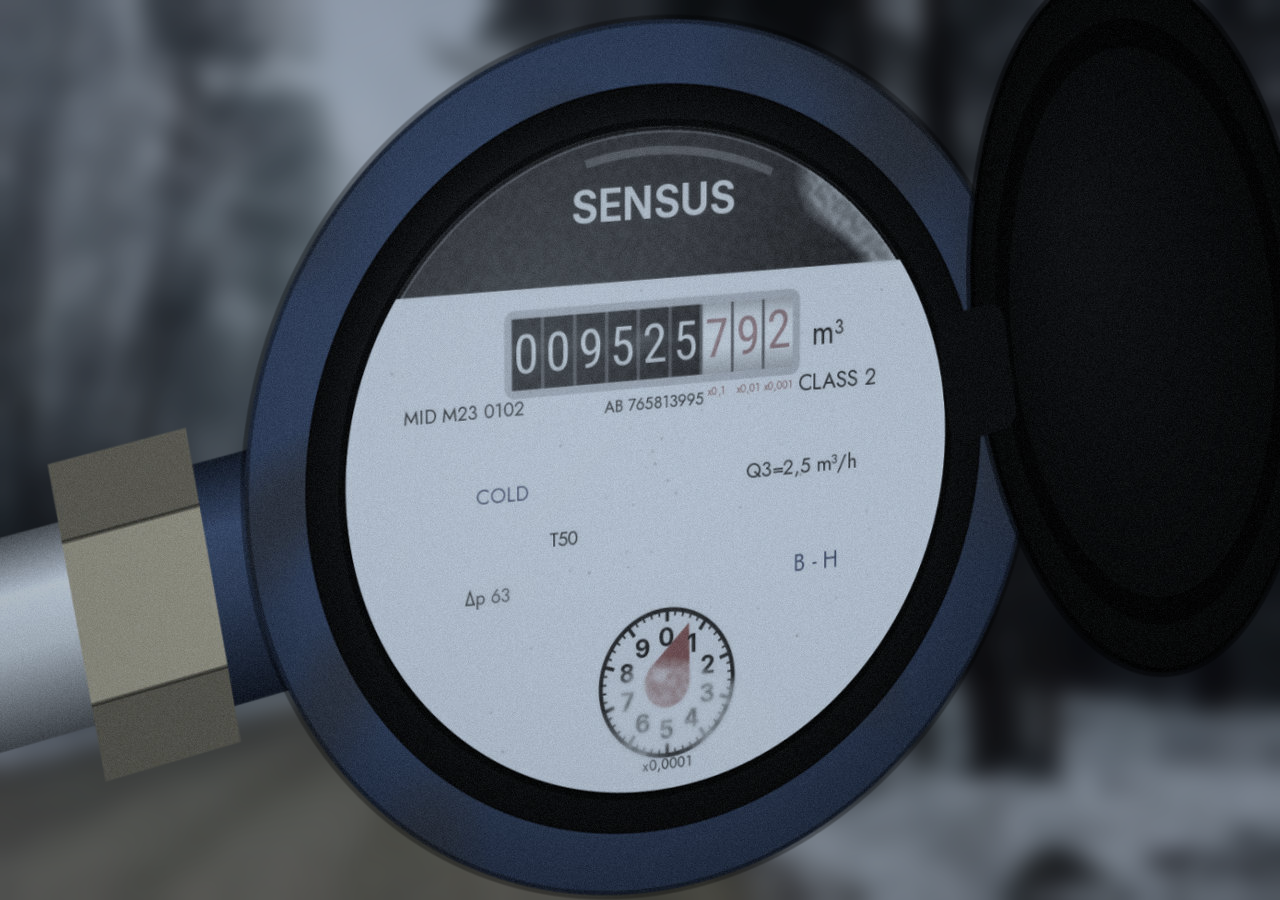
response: 9525.7920; m³
